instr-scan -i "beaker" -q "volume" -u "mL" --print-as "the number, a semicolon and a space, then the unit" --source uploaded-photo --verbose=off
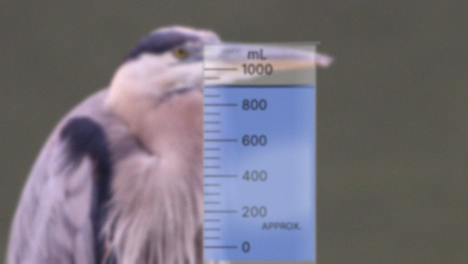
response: 900; mL
